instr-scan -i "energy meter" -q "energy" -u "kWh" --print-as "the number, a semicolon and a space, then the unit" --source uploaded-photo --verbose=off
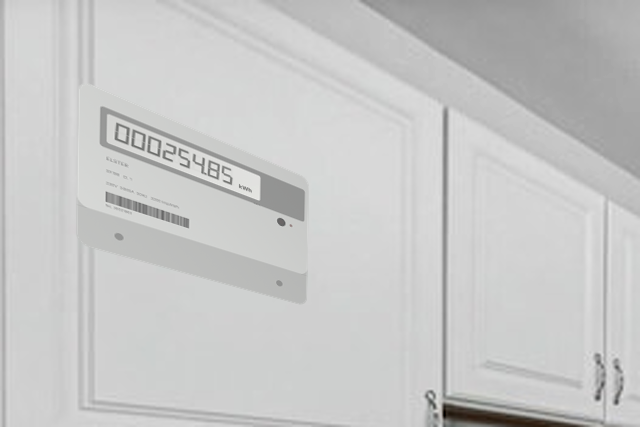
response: 254.85; kWh
